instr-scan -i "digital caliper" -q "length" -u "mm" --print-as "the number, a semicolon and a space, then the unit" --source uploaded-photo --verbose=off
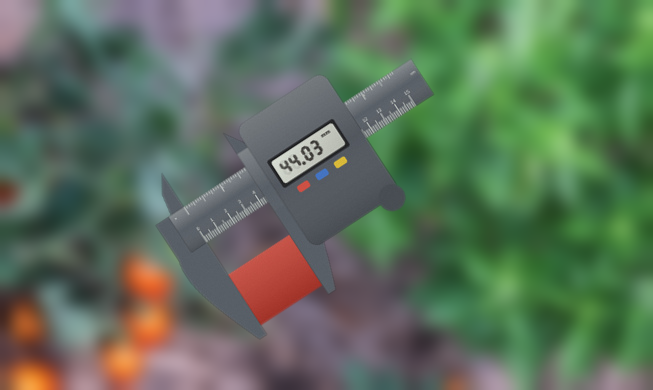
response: 44.03; mm
